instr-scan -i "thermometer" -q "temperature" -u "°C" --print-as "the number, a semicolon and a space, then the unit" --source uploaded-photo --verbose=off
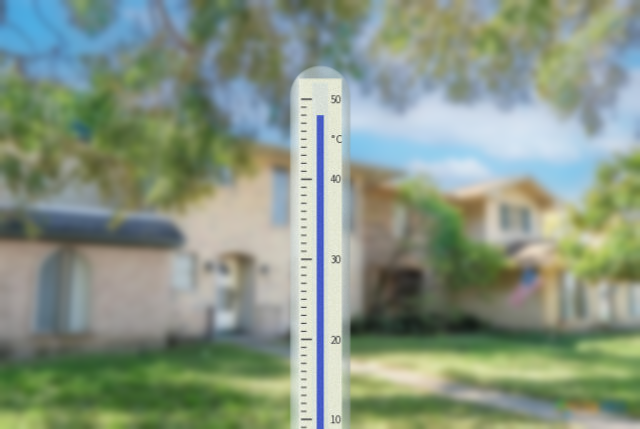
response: 48; °C
